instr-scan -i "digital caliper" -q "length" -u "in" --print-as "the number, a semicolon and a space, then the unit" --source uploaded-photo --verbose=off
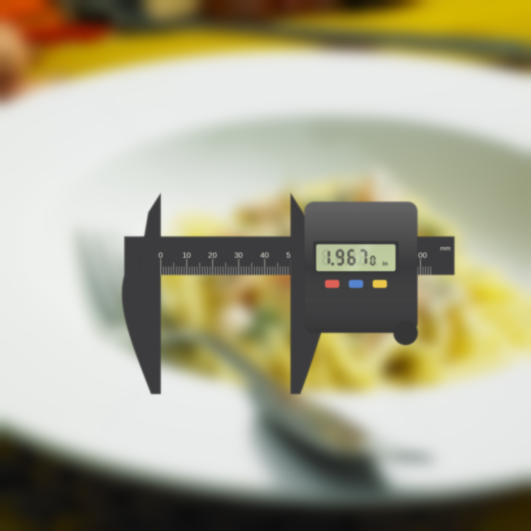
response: 1.9670; in
